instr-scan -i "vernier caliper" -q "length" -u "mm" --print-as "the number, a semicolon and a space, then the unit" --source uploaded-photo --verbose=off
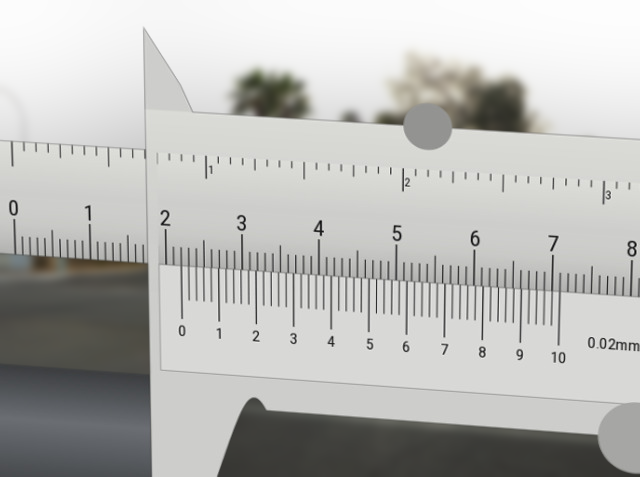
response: 22.0; mm
